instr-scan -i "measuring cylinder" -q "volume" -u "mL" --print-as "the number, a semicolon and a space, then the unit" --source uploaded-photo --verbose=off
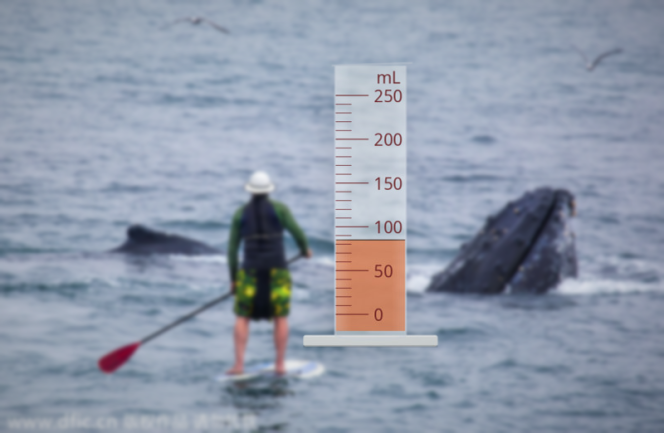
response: 85; mL
